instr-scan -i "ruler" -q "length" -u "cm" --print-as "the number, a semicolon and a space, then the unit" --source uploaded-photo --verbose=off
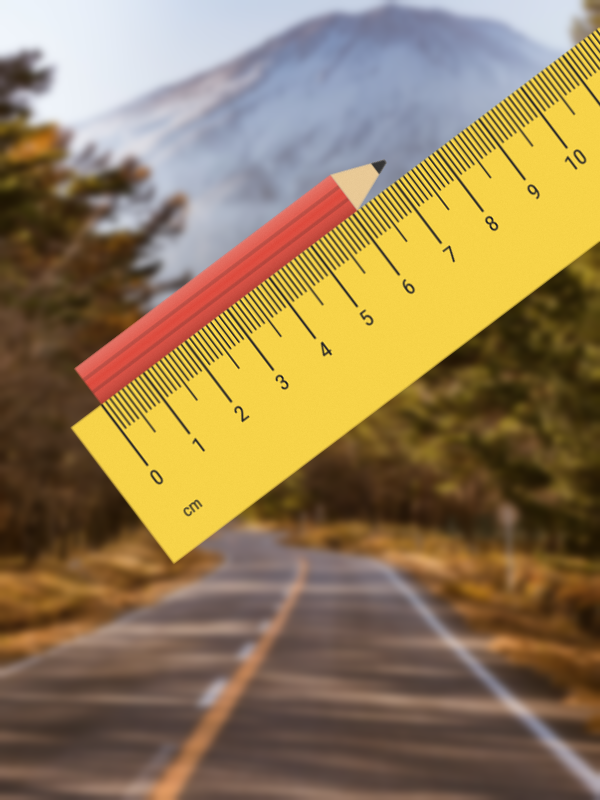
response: 7.1; cm
